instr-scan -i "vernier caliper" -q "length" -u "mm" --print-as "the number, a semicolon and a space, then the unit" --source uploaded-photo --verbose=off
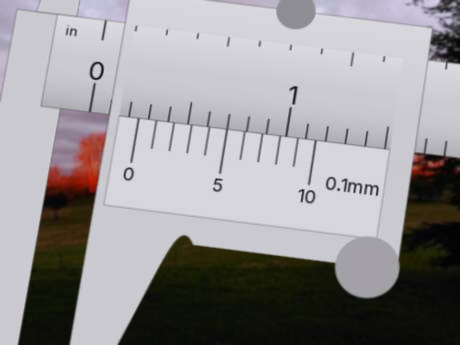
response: 2.5; mm
